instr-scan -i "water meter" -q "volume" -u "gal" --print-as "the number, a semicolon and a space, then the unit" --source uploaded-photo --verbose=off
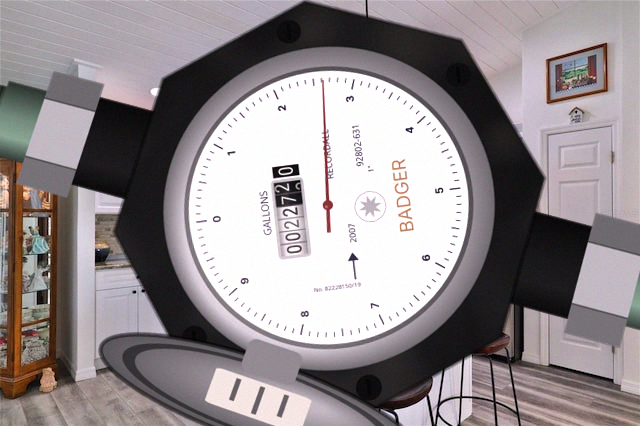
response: 22722.6; gal
